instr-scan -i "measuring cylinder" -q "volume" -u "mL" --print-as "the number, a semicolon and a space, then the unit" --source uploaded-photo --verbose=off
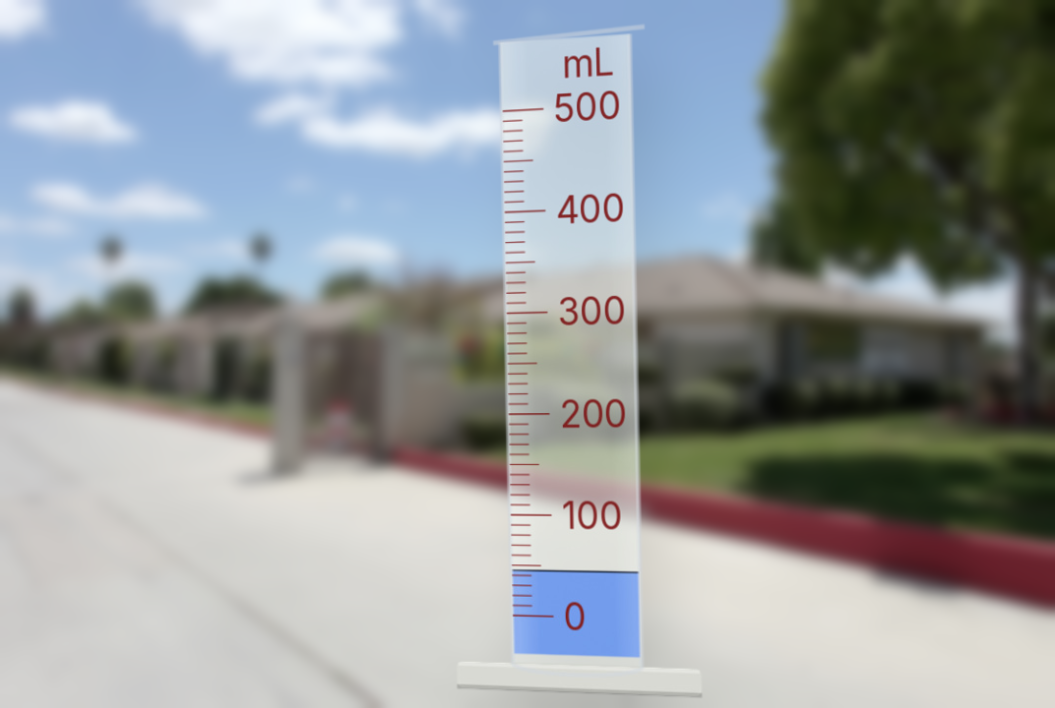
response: 45; mL
